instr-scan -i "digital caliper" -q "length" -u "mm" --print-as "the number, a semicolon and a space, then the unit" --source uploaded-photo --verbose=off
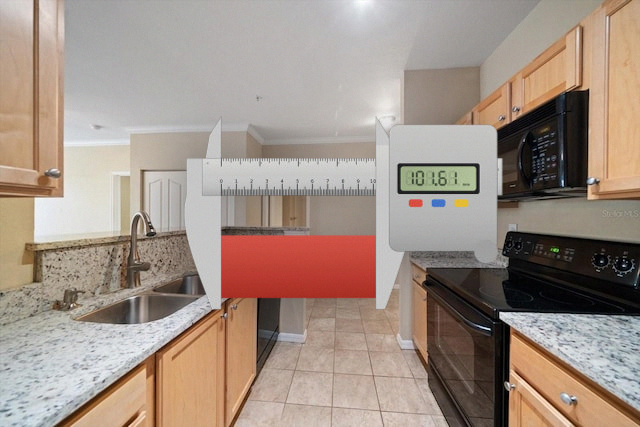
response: 101.61; mm
